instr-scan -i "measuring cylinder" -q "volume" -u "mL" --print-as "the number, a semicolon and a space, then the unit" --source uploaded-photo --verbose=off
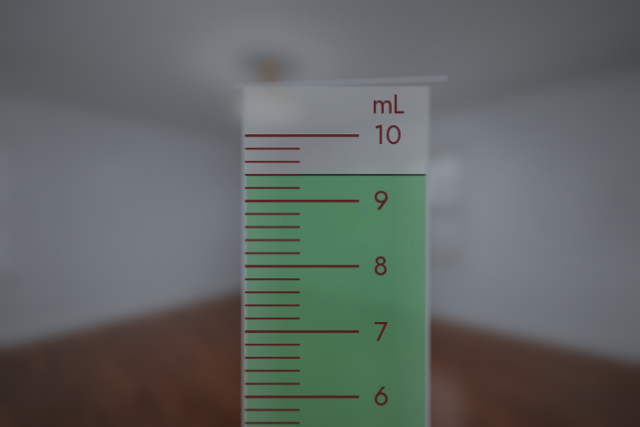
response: 9.4; mL
